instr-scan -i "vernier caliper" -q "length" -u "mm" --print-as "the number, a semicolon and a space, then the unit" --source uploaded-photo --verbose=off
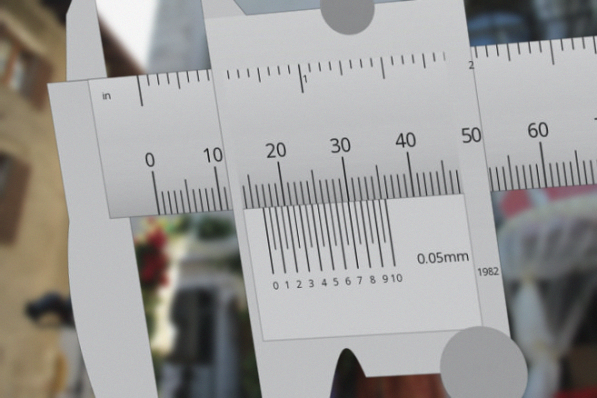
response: 16.6; mm
